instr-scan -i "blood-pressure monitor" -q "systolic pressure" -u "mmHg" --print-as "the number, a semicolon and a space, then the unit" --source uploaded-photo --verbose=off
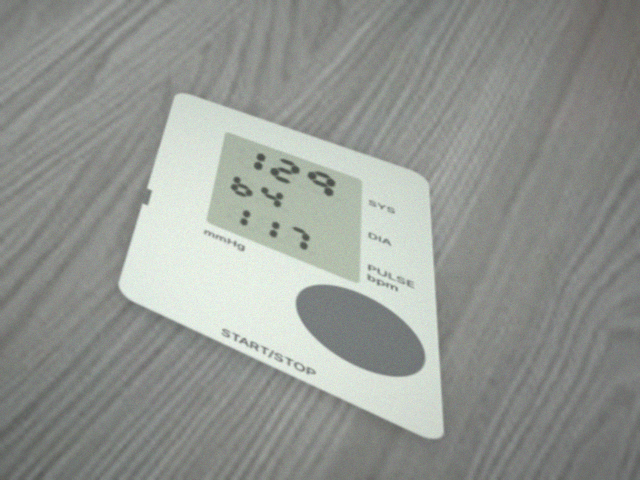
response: 129; mmHg
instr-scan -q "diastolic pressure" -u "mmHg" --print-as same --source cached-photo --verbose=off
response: 64; mmHg
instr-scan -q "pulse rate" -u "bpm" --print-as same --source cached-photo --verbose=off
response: 117; bpm
